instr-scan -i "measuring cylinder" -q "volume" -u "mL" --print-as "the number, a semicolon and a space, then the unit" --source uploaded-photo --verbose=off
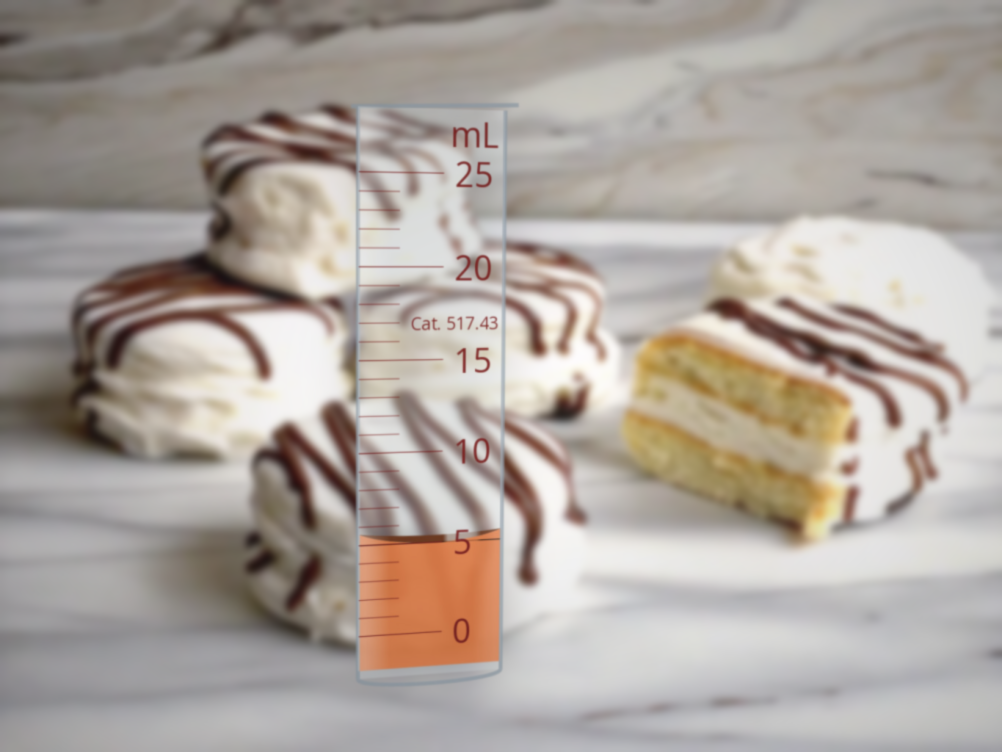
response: 5; mL
